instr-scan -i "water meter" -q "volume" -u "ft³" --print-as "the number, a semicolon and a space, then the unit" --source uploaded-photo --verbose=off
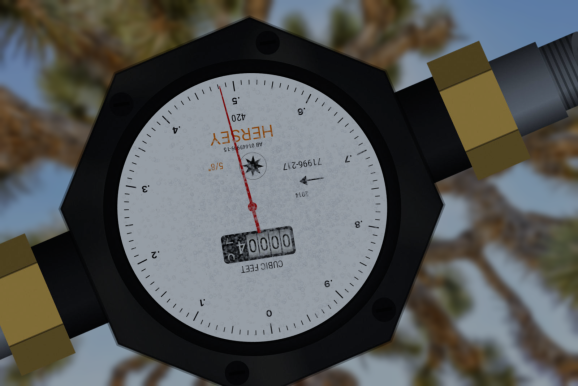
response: 46.48; ft³
